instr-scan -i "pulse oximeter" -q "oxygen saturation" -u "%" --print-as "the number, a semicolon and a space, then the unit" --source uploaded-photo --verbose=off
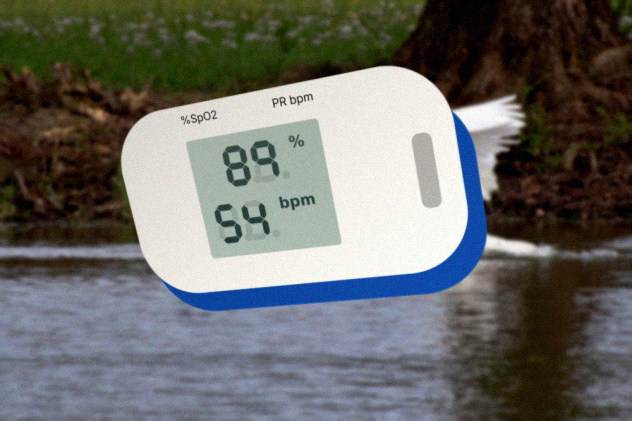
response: 89; %
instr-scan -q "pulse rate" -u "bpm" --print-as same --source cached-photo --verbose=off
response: 54; bpm
